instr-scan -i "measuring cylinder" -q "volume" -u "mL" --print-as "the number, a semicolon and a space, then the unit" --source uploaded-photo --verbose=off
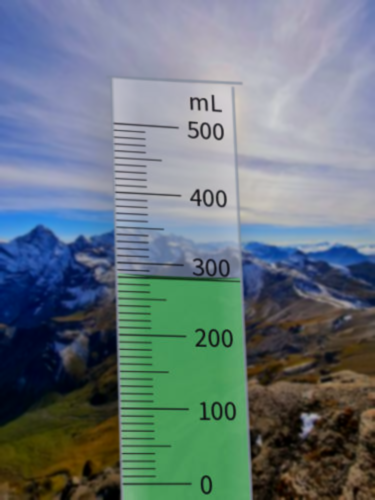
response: 280; mL
